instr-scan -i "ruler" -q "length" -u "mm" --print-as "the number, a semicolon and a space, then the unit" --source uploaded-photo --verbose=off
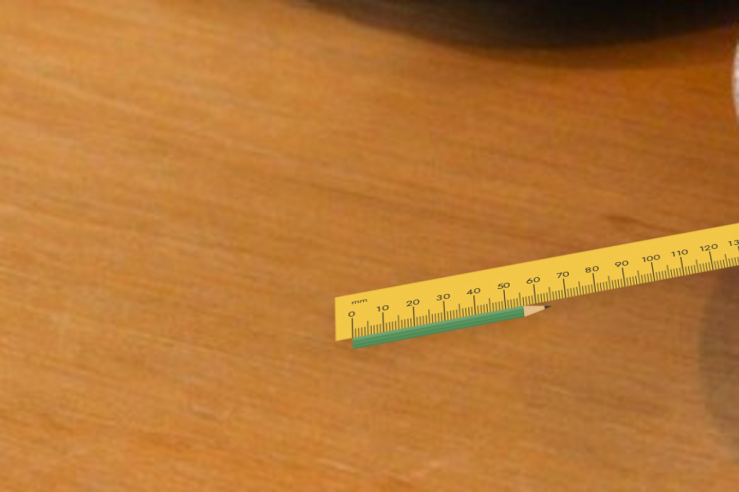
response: 65; mm
